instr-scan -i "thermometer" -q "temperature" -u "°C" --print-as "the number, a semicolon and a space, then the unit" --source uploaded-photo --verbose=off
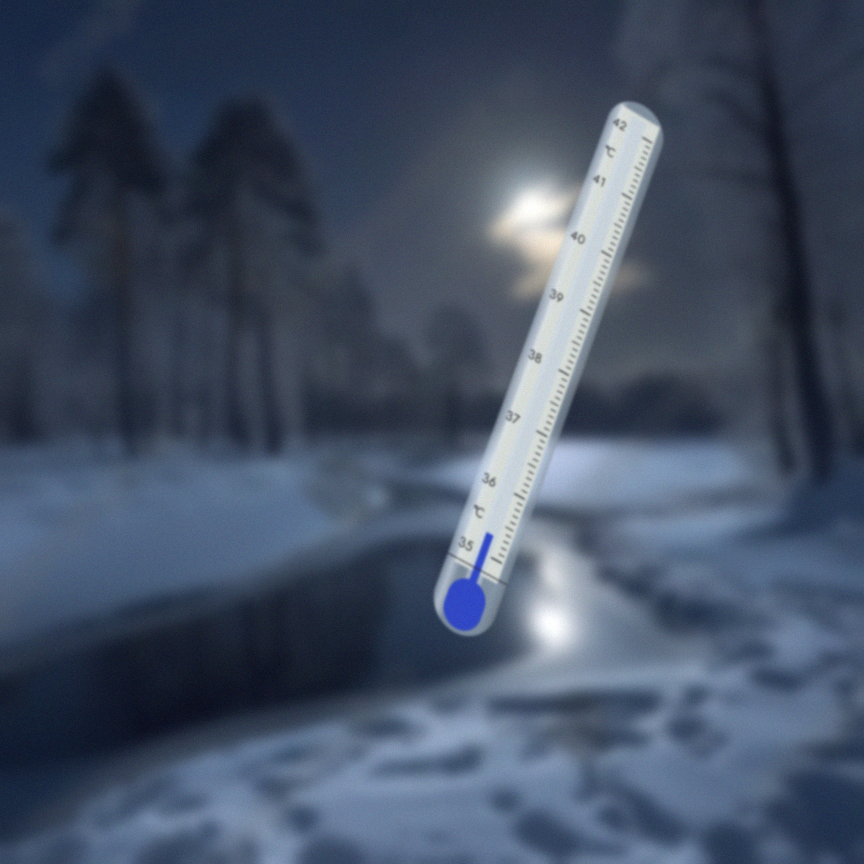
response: 35.3; °C
